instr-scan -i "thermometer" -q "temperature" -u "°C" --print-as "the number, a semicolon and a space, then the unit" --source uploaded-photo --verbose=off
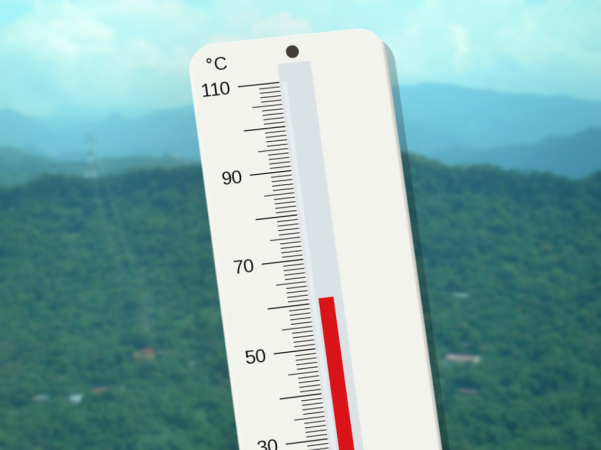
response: 61; °C
